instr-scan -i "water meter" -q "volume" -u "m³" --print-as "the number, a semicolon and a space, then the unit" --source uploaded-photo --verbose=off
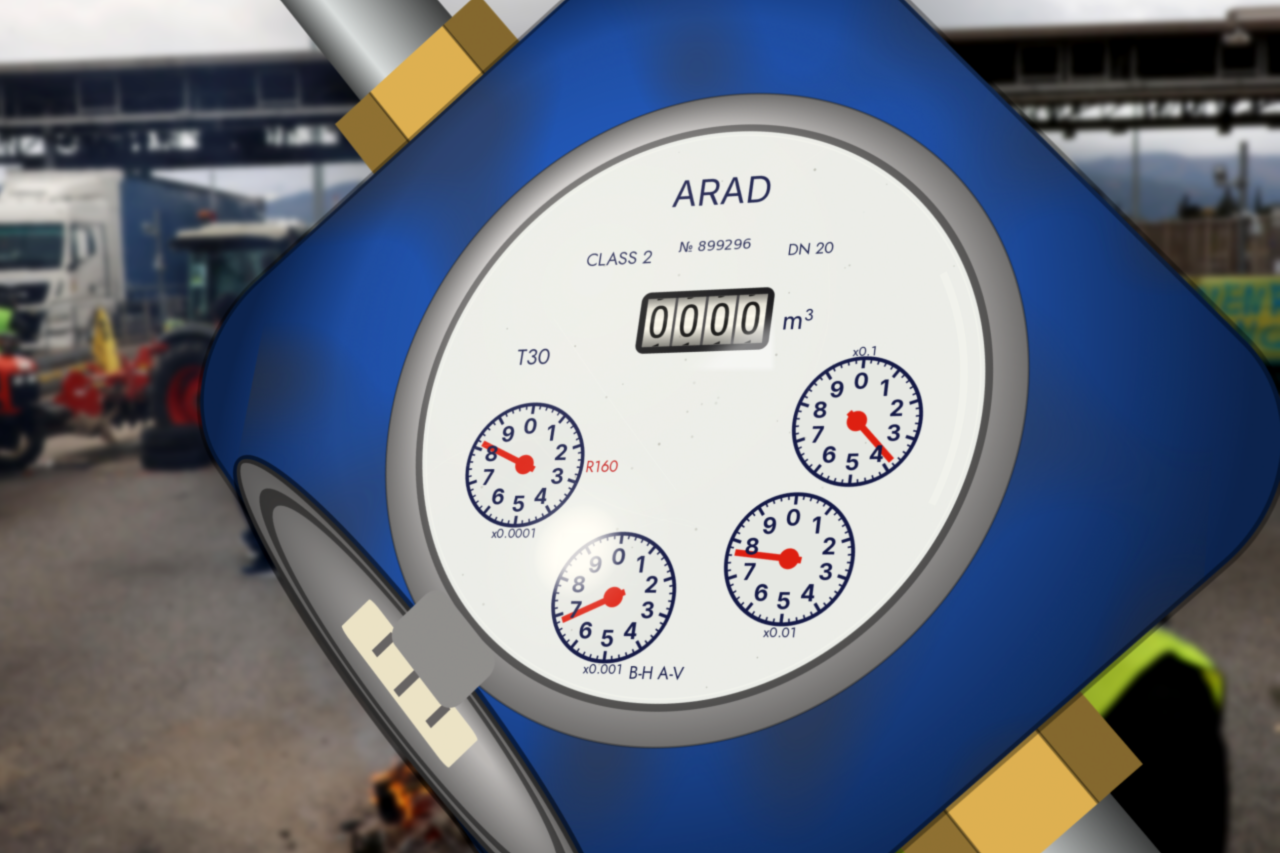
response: 0.3768; m³
